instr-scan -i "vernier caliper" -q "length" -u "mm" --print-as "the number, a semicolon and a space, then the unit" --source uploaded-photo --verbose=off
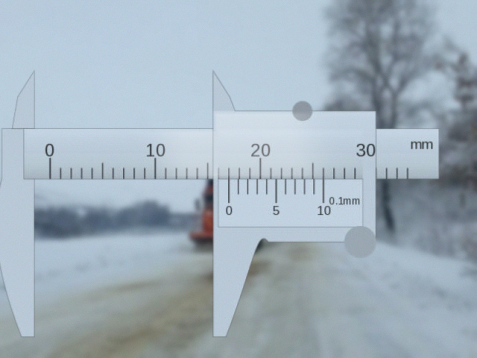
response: 17.0; mm
